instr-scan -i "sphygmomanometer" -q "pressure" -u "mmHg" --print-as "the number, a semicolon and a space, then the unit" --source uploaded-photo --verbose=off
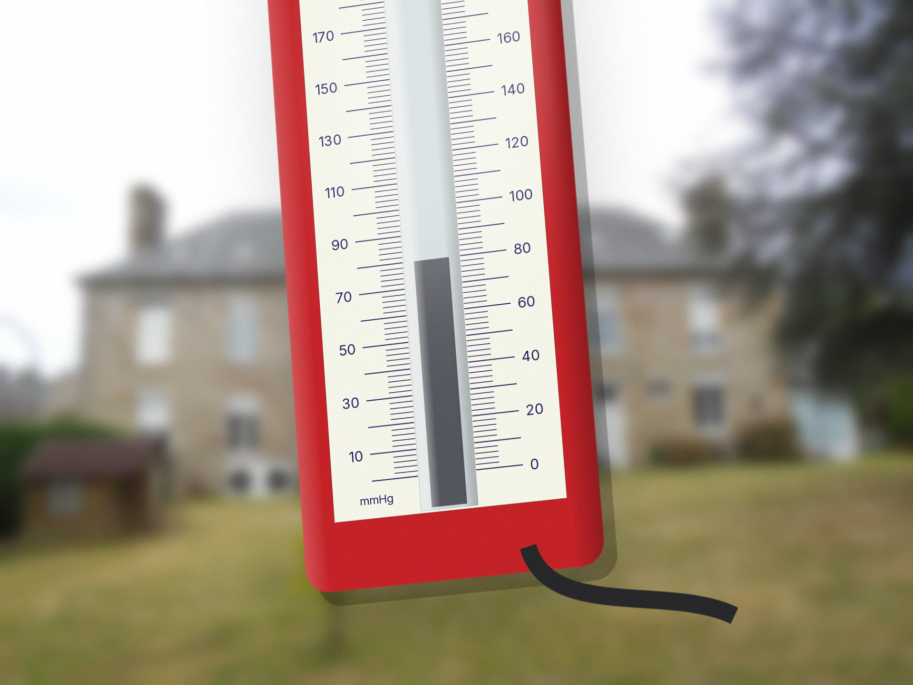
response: 80; mmHg
